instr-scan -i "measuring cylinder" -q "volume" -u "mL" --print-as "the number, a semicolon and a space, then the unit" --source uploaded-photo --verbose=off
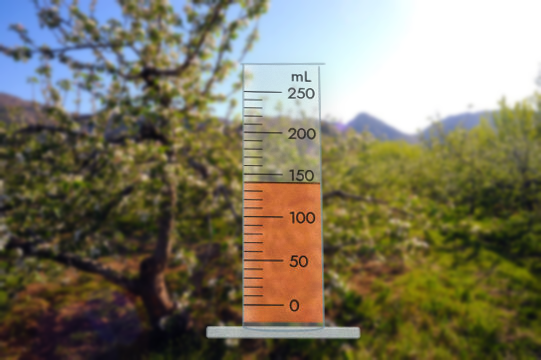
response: 140; mL
